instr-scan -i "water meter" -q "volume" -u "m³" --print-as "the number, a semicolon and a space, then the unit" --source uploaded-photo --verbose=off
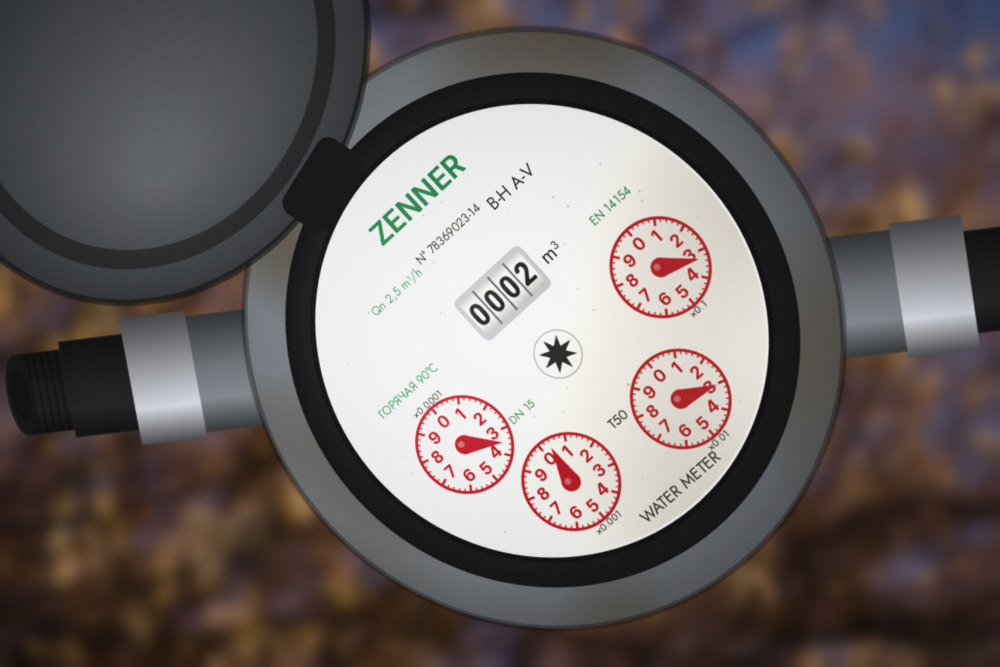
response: 2.3303; m³
